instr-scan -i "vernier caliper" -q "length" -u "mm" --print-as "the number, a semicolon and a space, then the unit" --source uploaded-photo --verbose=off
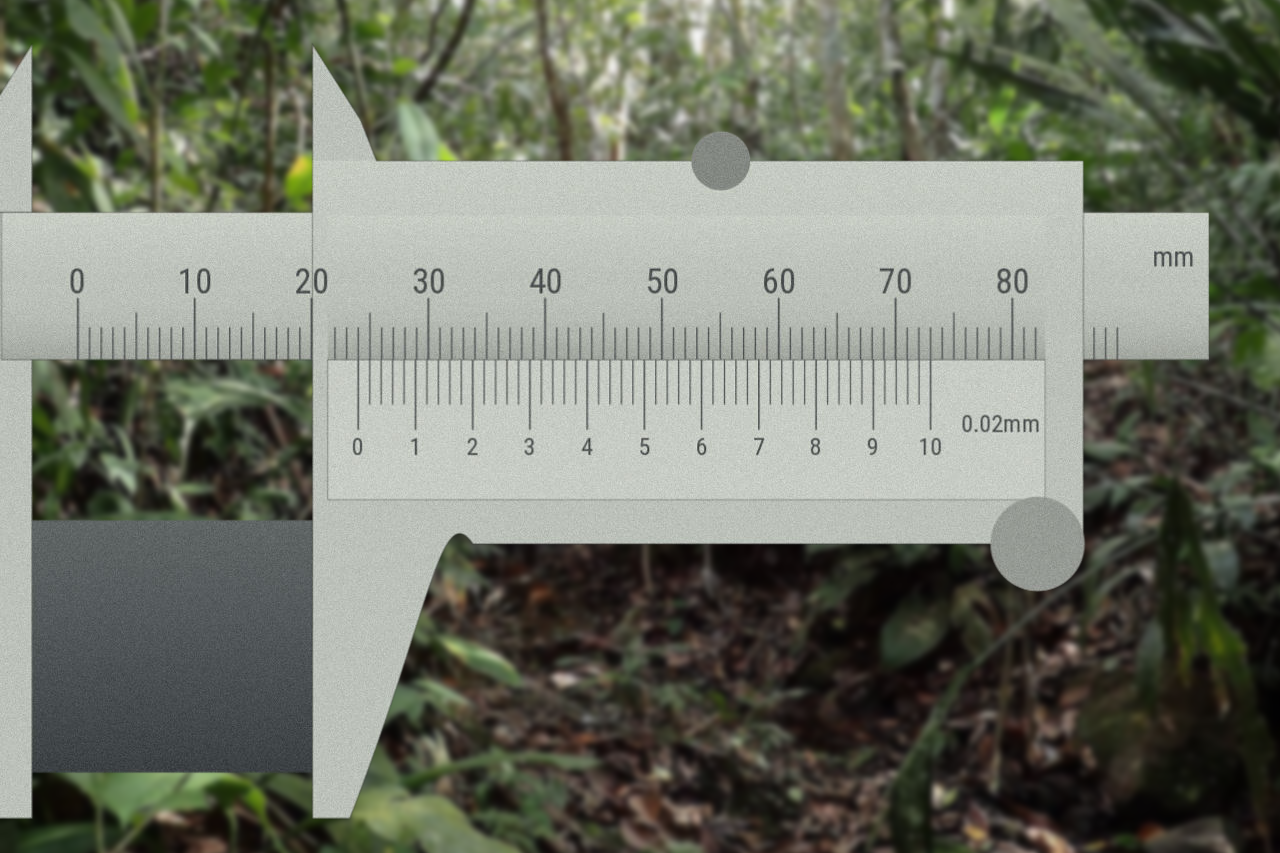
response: 24.0; mm
